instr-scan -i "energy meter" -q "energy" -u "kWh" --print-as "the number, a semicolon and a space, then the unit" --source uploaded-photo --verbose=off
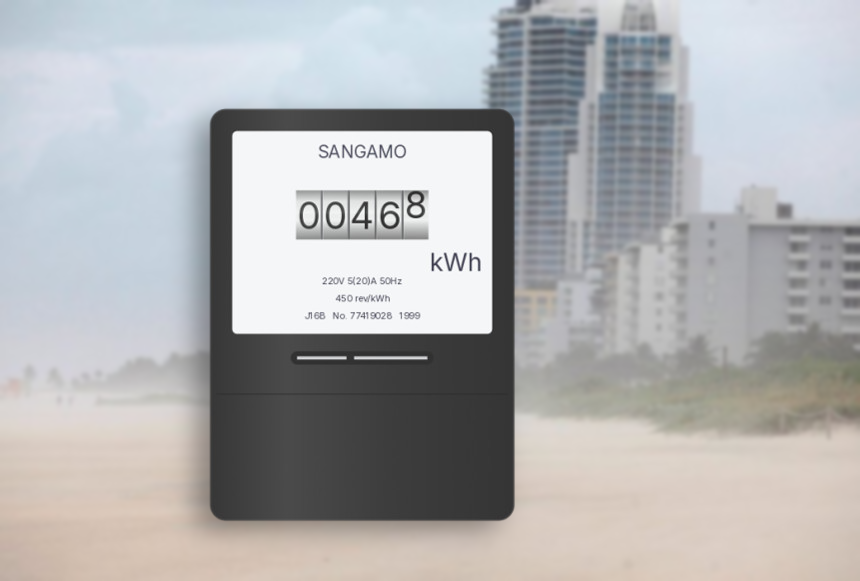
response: 468; kWh
